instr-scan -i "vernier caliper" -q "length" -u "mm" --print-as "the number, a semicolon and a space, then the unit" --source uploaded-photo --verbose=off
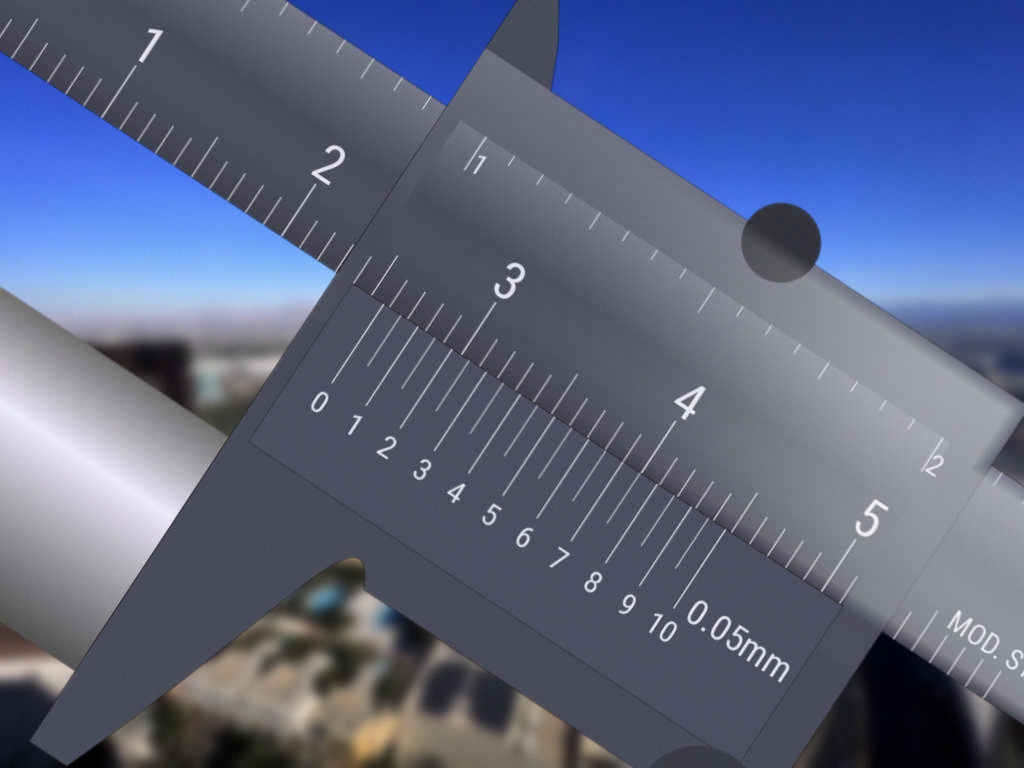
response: 25.7; mm
